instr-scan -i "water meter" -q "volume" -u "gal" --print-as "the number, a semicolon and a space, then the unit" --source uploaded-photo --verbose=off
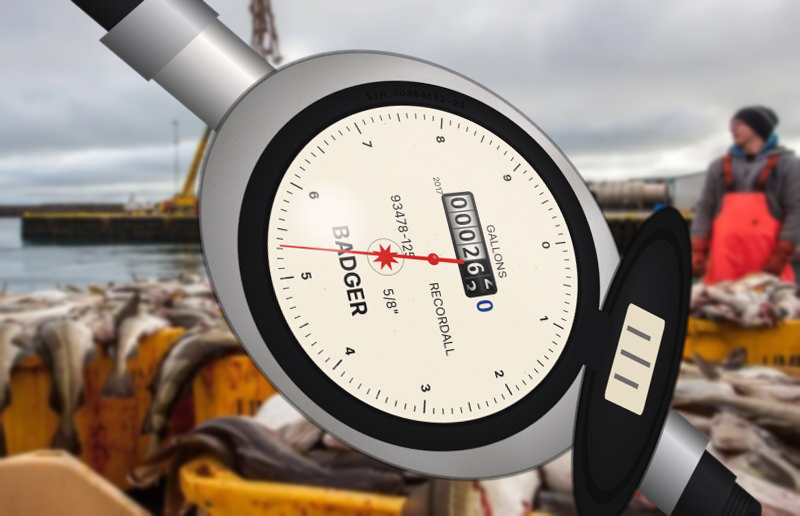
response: 2625.3; gal
